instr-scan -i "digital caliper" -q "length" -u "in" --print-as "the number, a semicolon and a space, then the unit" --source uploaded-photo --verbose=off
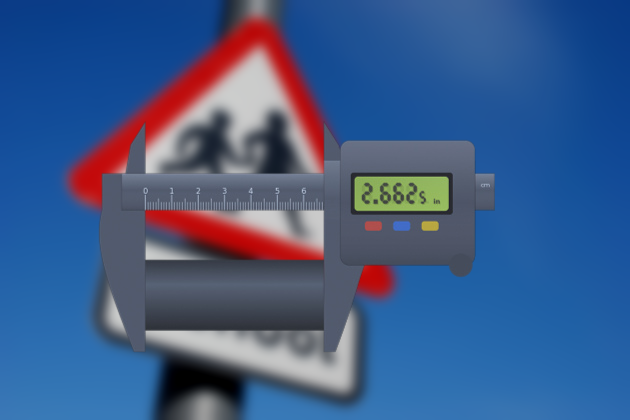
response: 2.6625; in
